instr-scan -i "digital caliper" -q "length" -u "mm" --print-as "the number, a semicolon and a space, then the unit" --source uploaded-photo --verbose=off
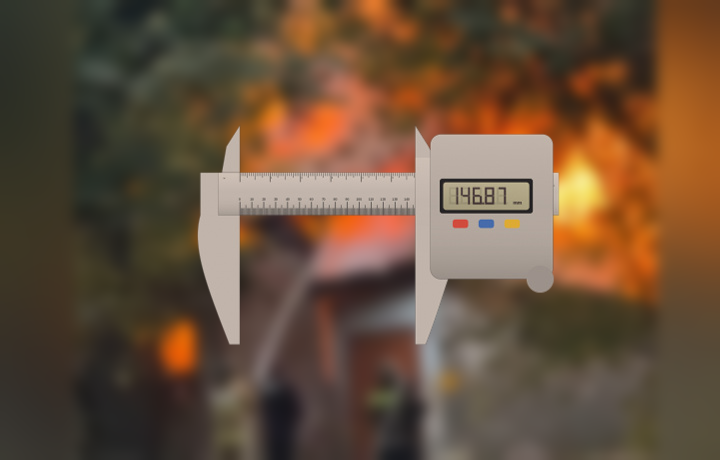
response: 146.87; mm
